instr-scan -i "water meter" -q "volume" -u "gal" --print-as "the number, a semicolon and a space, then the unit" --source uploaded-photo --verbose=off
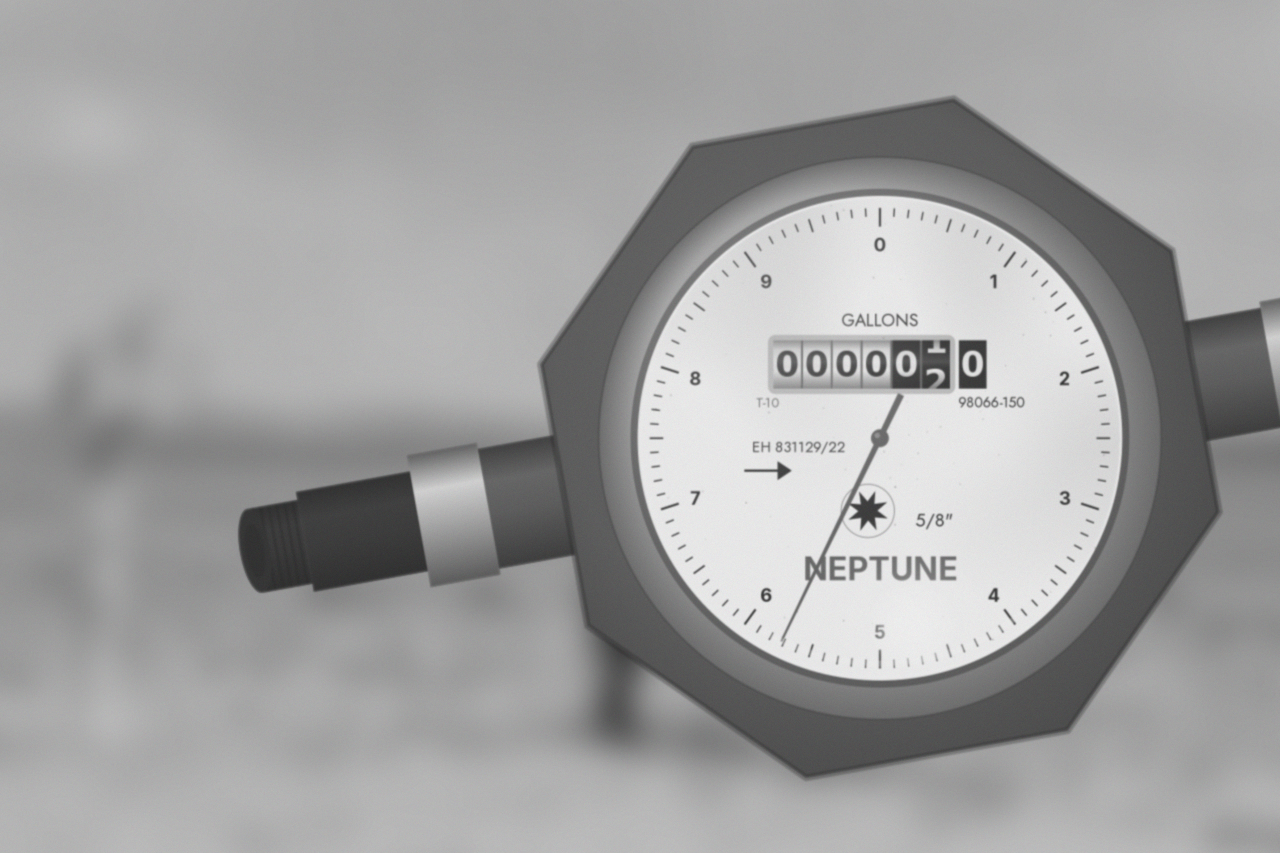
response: 15.7; gal
